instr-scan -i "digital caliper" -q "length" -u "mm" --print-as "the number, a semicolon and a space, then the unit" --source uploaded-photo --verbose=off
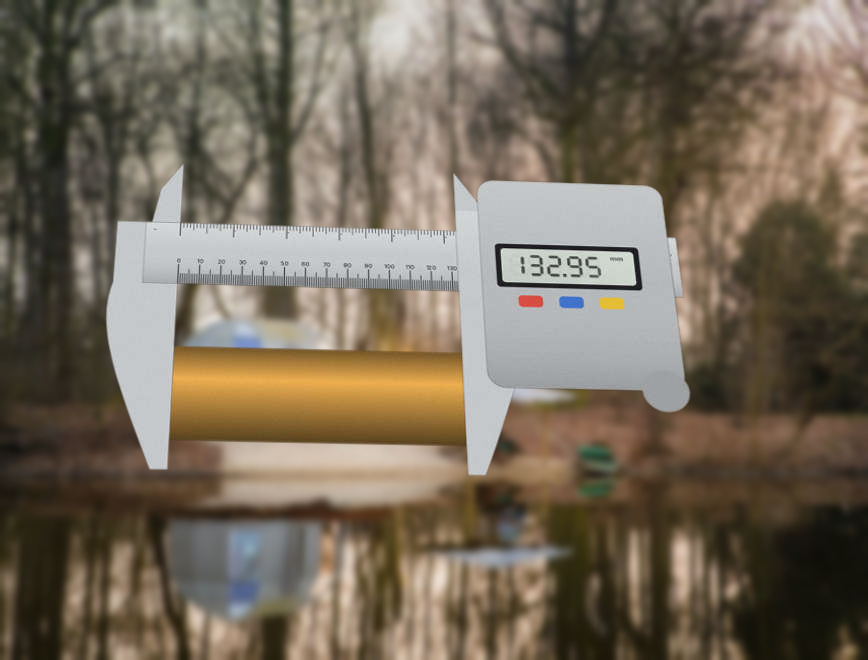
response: 132.95; mm
